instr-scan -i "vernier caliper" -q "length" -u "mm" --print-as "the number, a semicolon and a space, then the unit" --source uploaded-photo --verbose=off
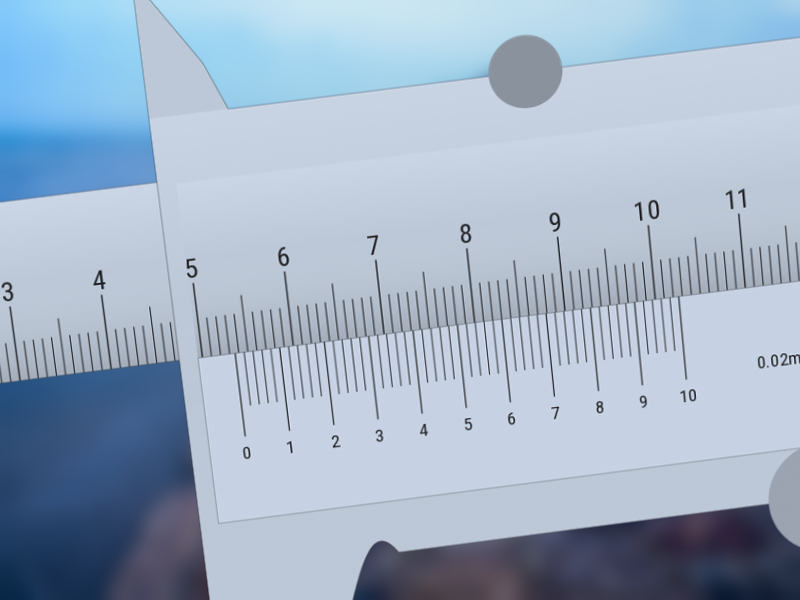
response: 53.6; mm
